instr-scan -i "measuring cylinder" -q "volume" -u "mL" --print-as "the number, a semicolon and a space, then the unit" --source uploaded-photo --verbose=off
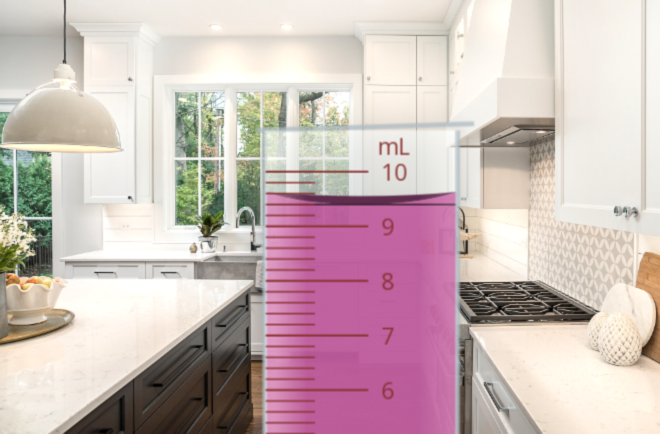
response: 9.4; mL
